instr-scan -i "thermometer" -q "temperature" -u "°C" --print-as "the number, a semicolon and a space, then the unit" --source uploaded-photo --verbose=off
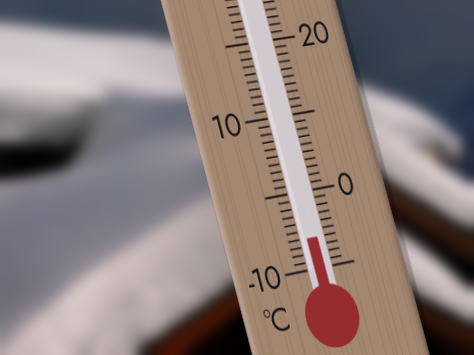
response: -6; °C
